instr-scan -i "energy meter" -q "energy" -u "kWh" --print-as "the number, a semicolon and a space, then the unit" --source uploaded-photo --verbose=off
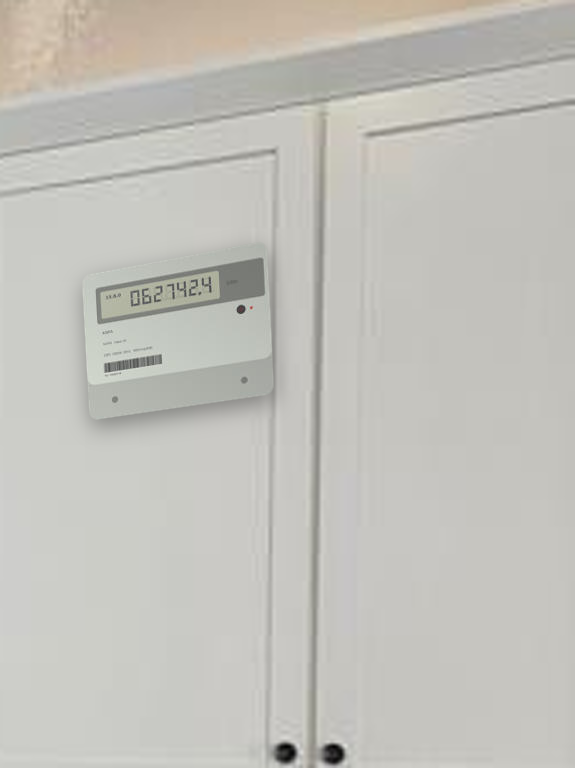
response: 62742.4; kWh
